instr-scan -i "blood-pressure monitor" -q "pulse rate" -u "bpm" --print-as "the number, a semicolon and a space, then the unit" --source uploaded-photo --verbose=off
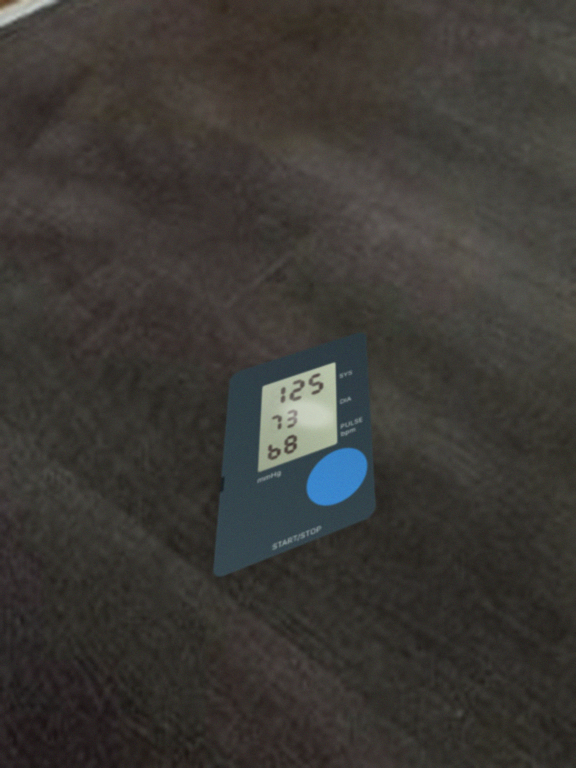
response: 68; bpm
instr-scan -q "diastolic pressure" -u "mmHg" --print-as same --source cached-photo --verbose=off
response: 73; mmHg
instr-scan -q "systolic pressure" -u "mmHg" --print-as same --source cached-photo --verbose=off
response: 125; mmHg
